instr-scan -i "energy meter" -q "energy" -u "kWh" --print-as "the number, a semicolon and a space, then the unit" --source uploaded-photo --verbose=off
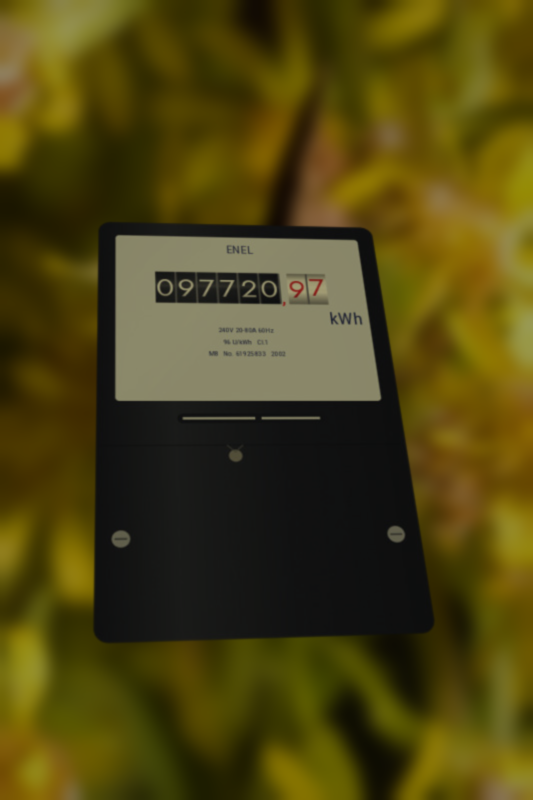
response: 97720.97; kWh
